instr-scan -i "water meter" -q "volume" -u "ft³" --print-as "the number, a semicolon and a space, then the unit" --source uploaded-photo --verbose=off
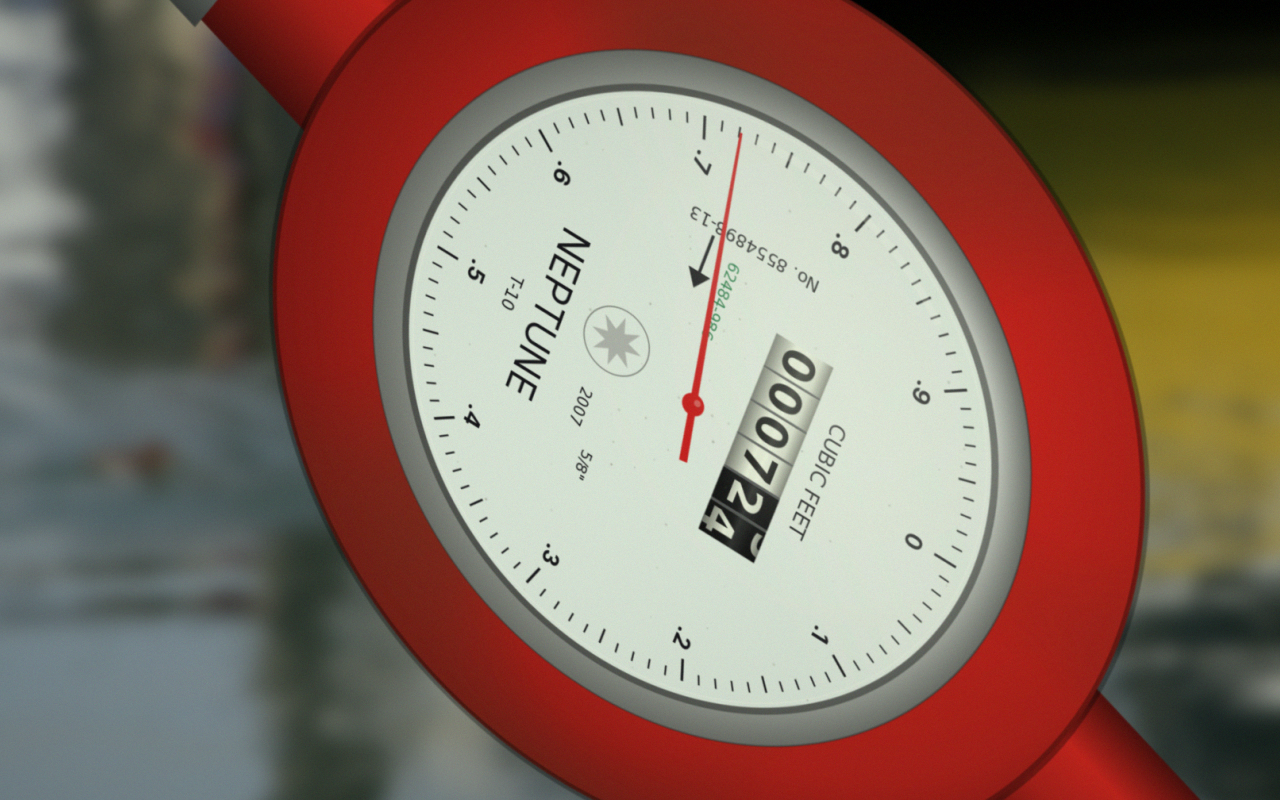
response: 723.72; ft³
